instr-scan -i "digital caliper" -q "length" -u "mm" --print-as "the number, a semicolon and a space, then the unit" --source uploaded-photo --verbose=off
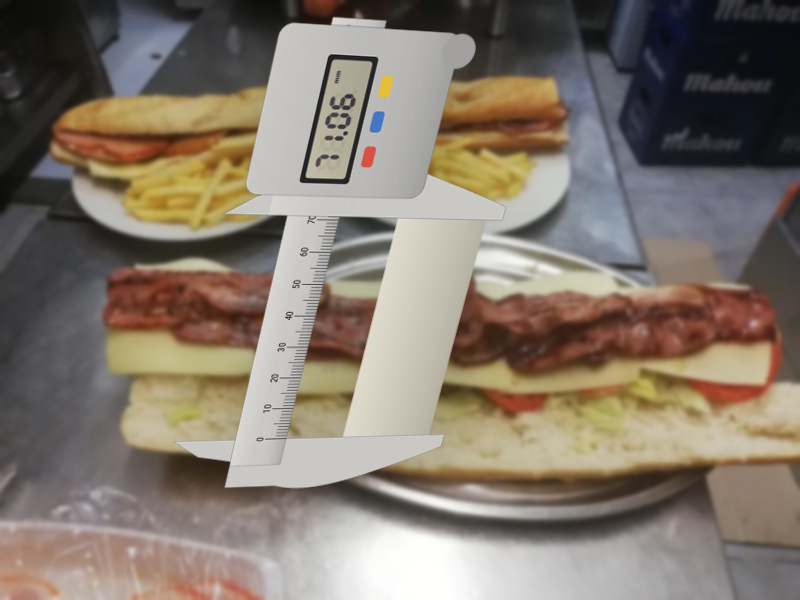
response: 71.06; mm
